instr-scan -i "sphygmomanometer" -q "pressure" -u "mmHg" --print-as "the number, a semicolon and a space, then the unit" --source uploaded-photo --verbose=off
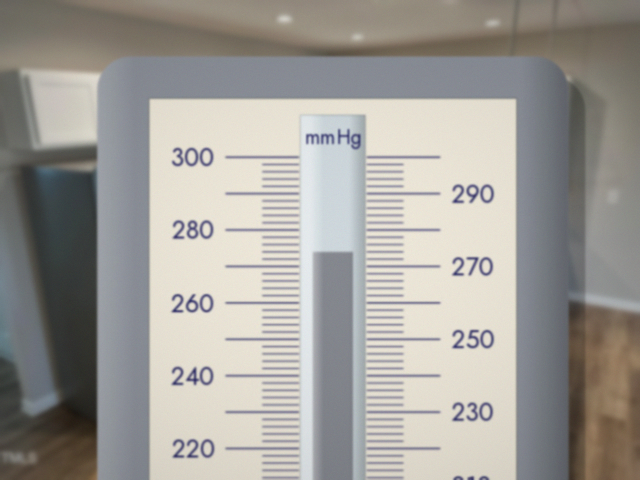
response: 274; mmHg
